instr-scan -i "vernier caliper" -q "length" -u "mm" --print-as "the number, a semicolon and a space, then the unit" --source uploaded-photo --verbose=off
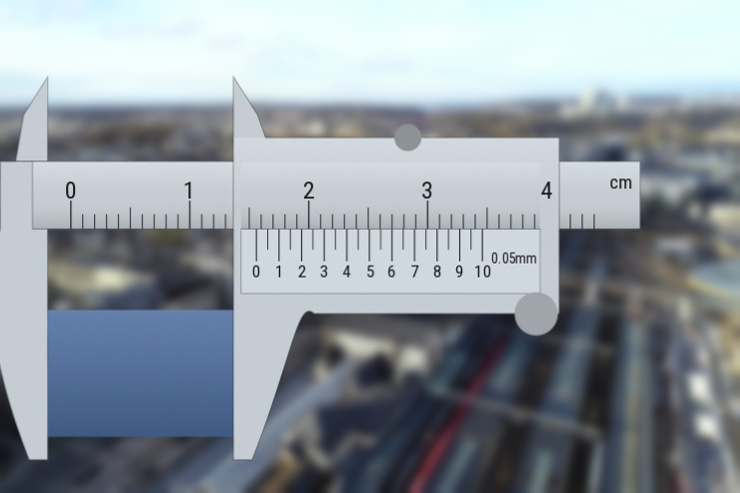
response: 15.6; mm
